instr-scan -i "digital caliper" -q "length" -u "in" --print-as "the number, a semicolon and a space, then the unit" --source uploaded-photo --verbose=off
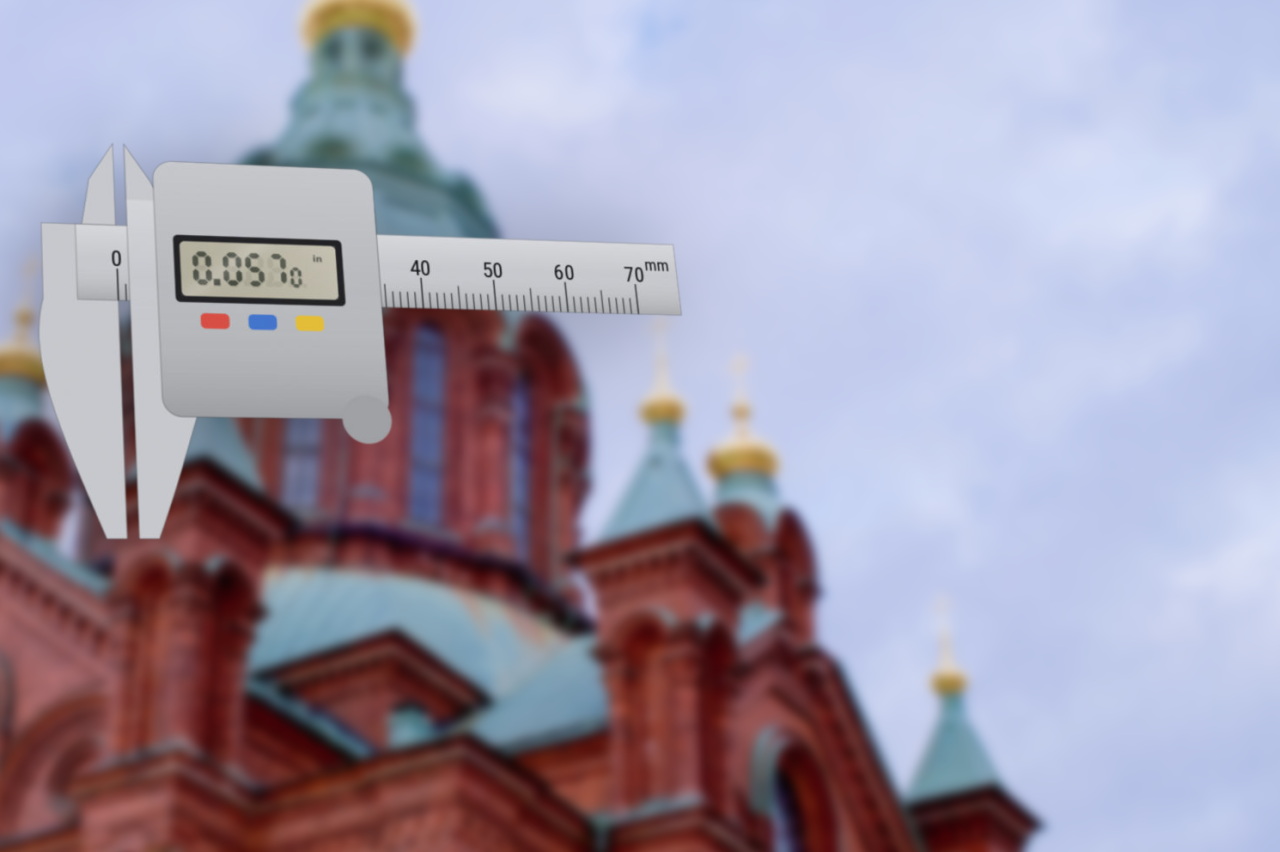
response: 0.0570; in
